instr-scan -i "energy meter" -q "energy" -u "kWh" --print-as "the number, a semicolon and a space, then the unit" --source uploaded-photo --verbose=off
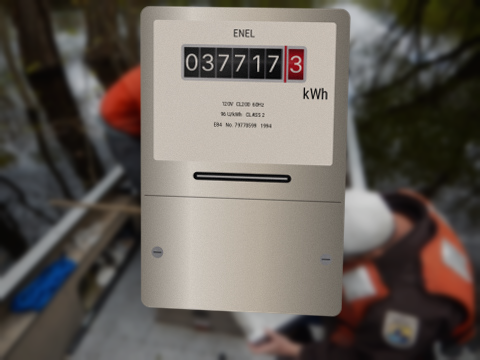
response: 37717.3; kWh
